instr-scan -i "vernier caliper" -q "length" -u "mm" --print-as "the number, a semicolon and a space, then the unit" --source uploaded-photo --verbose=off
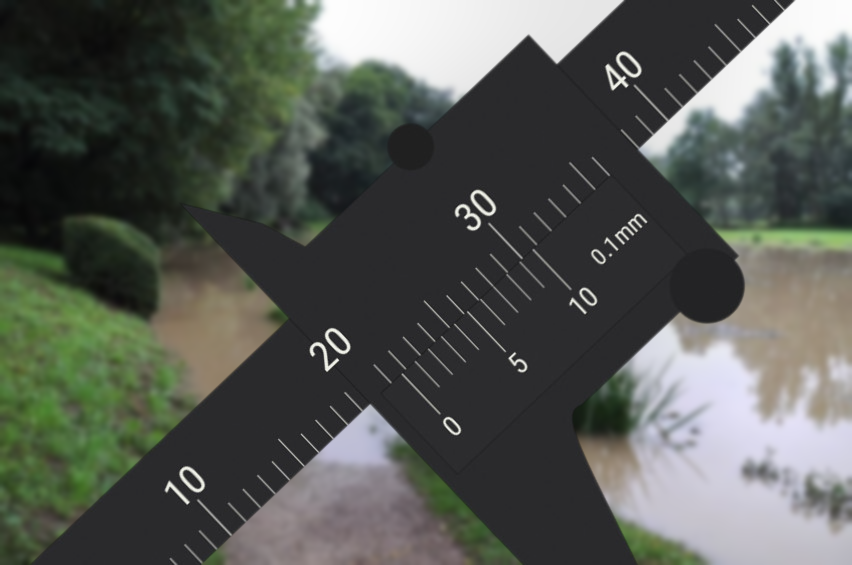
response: 21.7; mm
